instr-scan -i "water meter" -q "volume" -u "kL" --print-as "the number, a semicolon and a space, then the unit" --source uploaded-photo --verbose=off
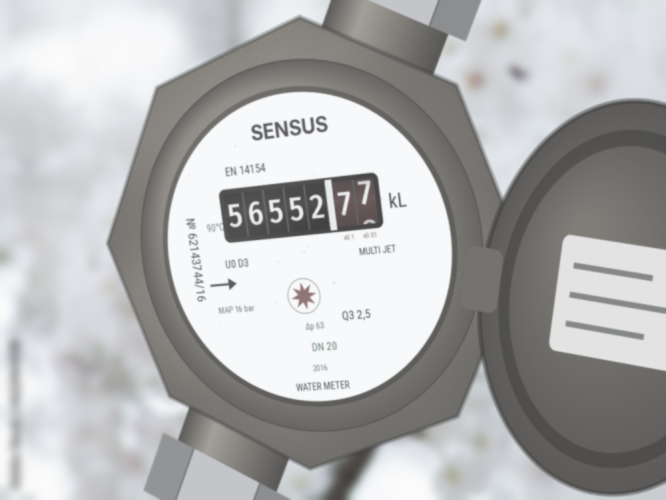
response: 56552.77; kL
